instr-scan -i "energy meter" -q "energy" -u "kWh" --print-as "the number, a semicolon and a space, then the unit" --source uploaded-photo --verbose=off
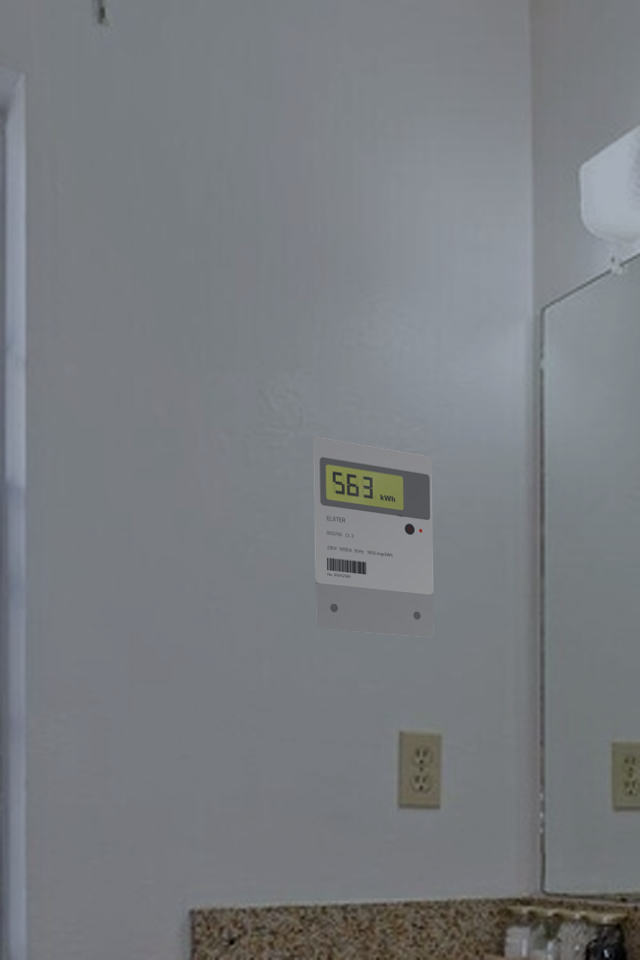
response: 563; kWh
